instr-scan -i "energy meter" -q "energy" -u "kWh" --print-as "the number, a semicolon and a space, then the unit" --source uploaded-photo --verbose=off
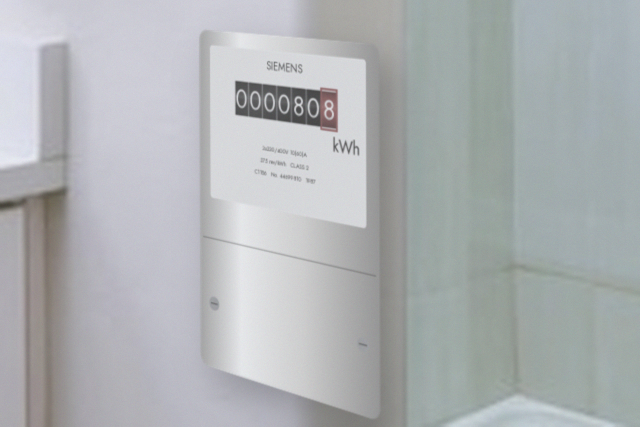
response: 80.8; kWh
